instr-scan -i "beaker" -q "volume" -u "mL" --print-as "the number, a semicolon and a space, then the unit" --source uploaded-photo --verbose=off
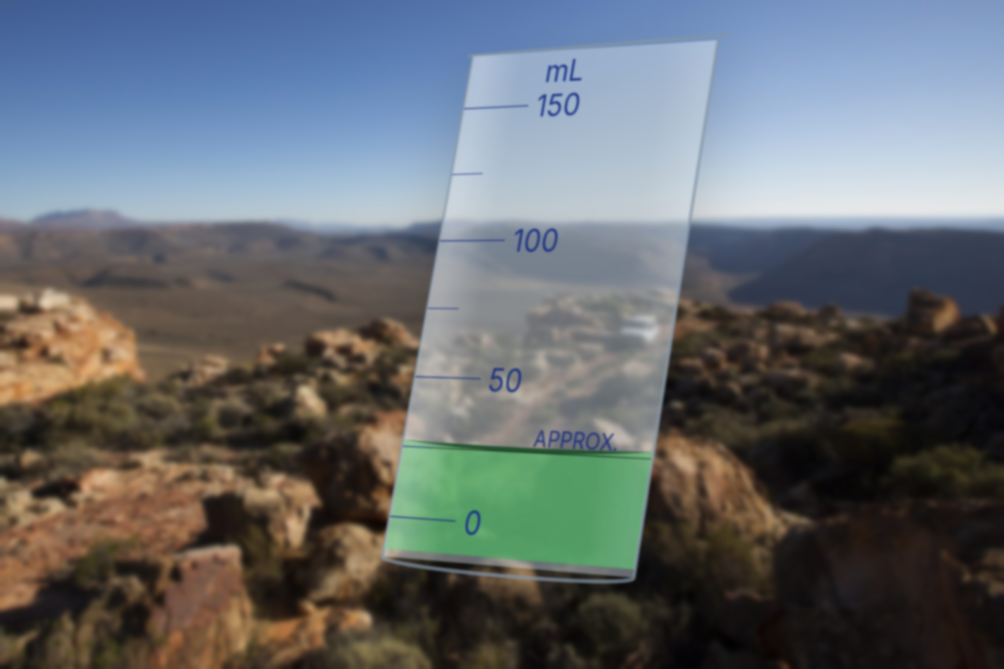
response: 25; mL
